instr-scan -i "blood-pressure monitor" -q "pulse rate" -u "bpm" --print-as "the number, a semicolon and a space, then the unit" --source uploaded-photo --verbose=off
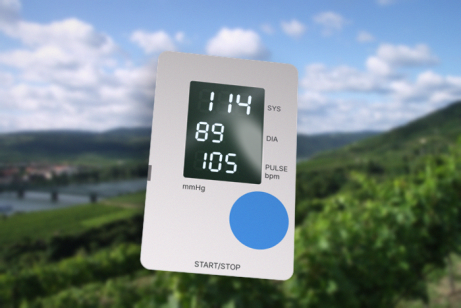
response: 105; bpm
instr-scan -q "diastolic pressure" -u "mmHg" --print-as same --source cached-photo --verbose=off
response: 89; mmHg
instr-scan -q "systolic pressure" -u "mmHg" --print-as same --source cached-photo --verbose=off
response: 114; mmHg
